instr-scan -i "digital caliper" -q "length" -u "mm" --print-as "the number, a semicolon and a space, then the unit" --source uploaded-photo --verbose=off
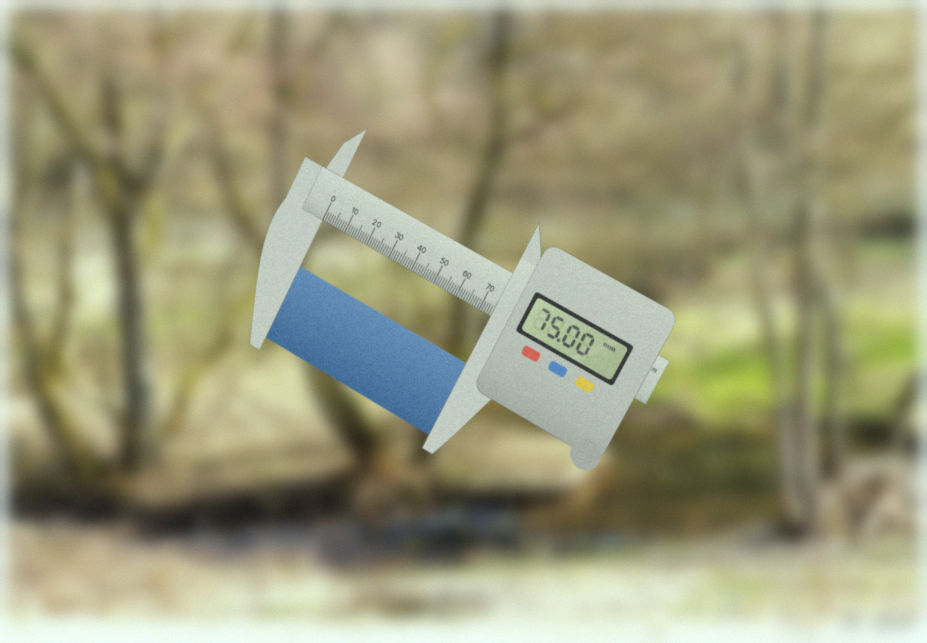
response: 75.00; mm
